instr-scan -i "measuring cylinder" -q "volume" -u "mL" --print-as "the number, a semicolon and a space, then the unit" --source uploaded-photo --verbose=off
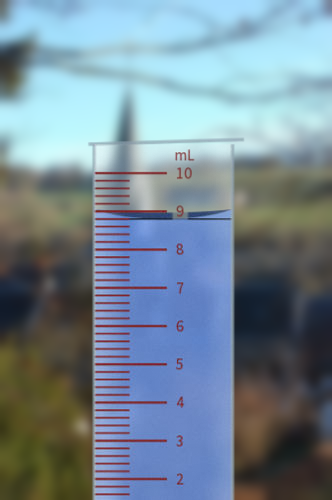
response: 8.8; mL
